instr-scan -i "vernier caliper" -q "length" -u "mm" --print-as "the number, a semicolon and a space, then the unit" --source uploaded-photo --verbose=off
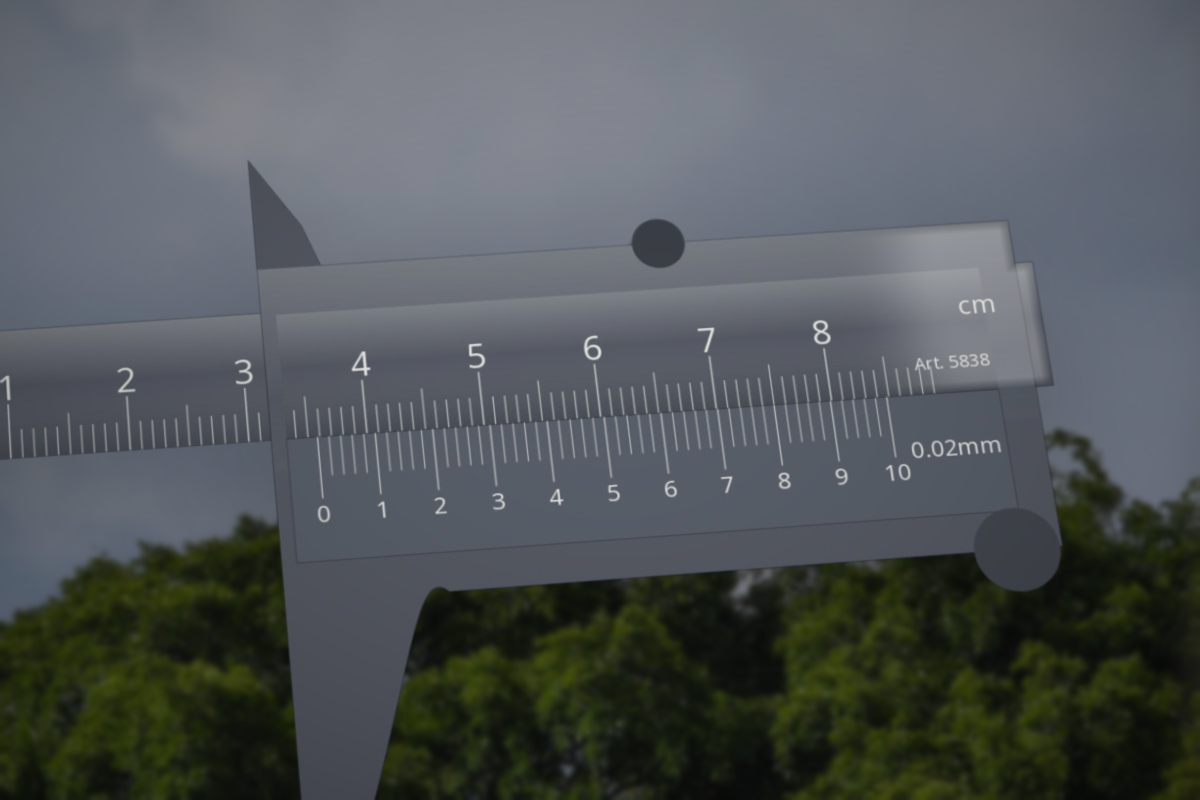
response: 35.8; mm
